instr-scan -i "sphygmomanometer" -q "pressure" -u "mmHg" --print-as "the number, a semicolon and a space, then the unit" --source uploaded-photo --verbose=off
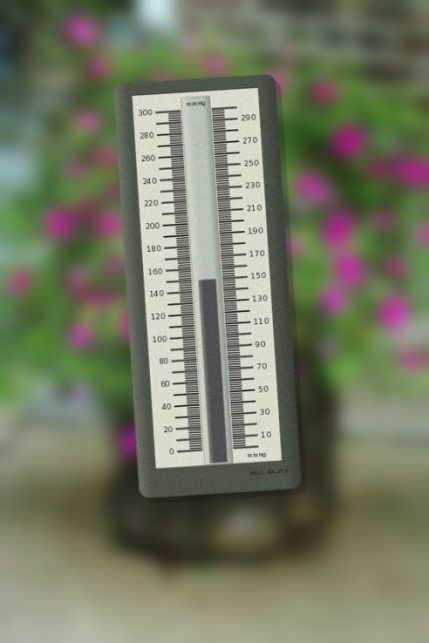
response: 150; mmHg
